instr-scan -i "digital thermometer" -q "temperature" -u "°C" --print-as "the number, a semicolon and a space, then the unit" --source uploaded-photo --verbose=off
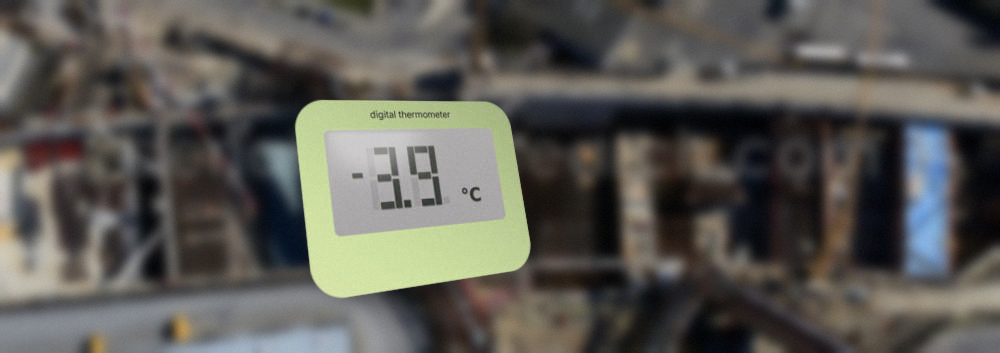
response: -3.9; °C
